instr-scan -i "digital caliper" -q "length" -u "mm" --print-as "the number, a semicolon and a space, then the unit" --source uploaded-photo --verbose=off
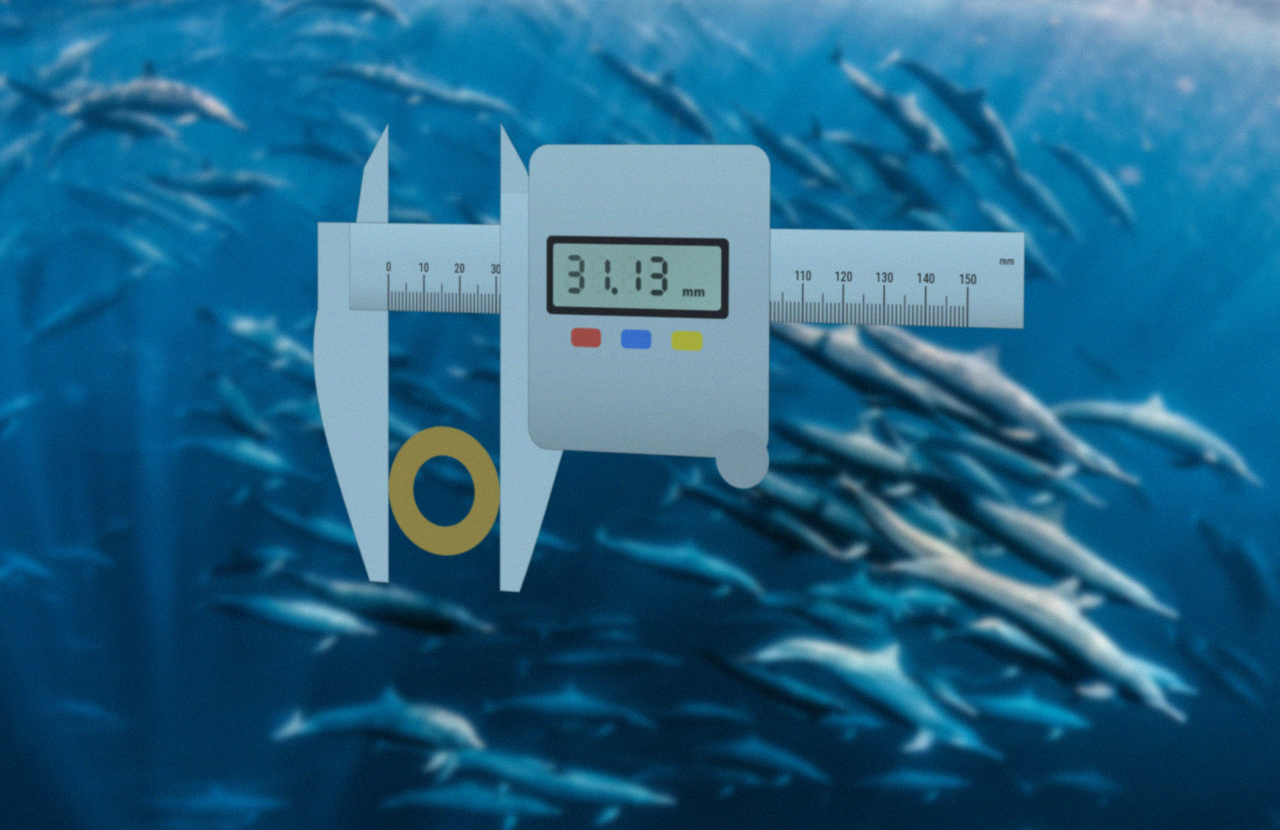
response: 31.13; mm
